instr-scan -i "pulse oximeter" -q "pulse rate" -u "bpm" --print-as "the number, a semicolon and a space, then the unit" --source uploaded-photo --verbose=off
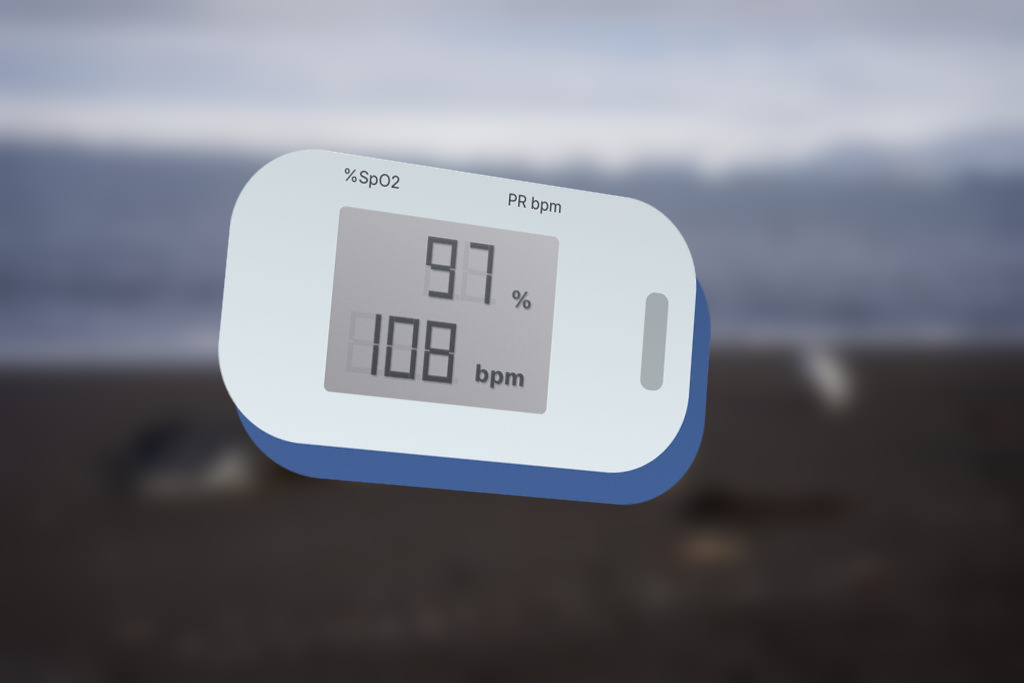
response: 108; bpm
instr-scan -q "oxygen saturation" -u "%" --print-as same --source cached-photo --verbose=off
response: 97; %
